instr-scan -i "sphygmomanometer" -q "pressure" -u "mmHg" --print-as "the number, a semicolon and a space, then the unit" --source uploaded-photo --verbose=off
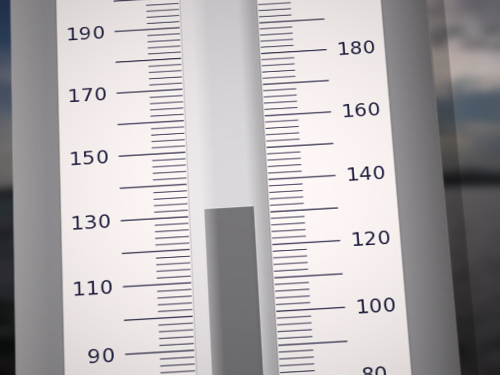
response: 132; mmHg
